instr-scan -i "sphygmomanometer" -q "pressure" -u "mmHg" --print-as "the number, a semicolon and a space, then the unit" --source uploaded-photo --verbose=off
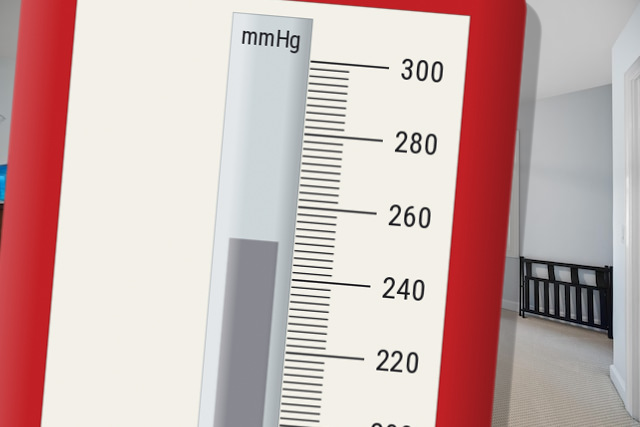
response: 250; mmHg
